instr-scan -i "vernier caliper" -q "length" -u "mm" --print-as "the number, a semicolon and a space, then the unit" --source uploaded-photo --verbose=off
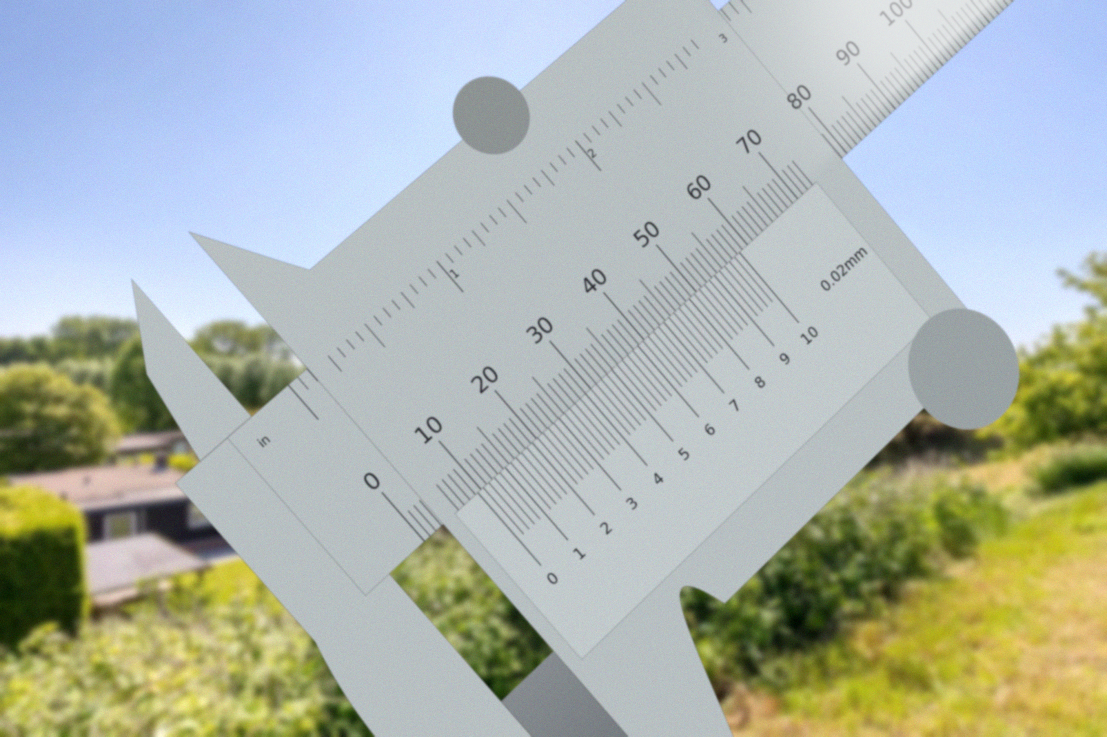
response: 9.4; mm
